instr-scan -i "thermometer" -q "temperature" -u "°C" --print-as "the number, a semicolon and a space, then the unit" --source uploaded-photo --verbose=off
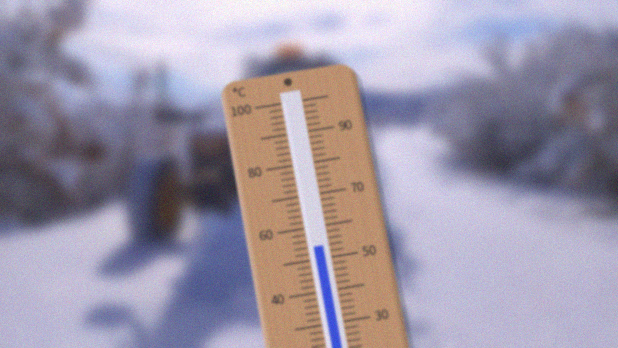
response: 54; °C
